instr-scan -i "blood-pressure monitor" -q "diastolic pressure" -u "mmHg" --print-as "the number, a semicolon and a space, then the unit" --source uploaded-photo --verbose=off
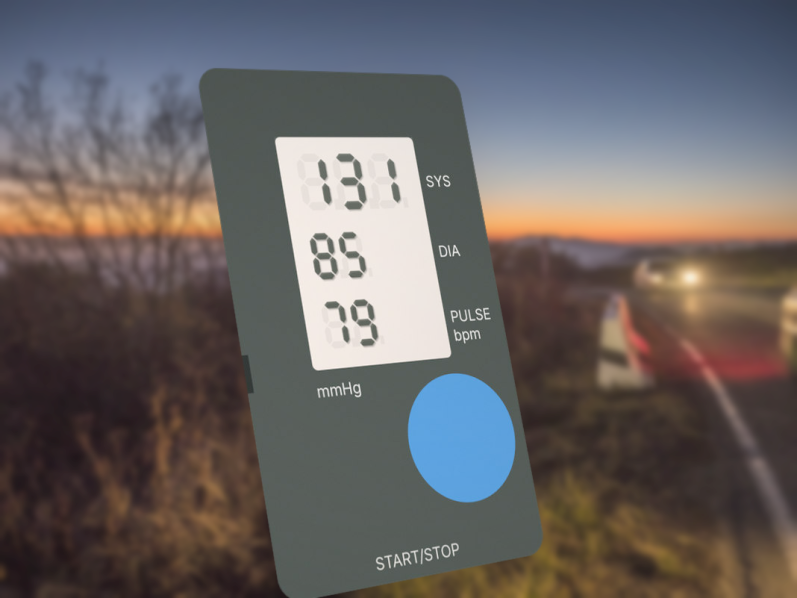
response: 85; mmHg
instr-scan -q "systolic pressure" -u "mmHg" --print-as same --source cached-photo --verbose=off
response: 131; mmHg
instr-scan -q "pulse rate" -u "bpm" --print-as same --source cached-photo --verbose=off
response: 79; bpm
